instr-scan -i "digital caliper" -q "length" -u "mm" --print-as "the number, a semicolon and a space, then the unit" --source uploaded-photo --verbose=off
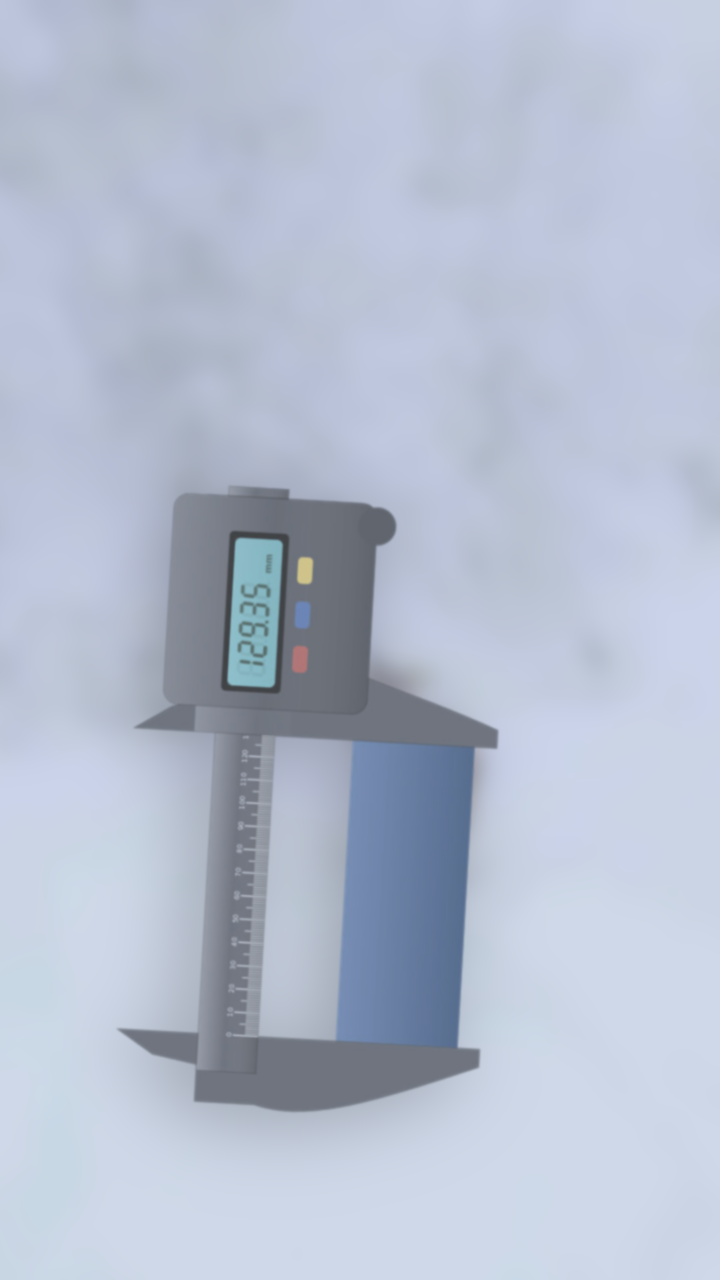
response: 129.35; mm
